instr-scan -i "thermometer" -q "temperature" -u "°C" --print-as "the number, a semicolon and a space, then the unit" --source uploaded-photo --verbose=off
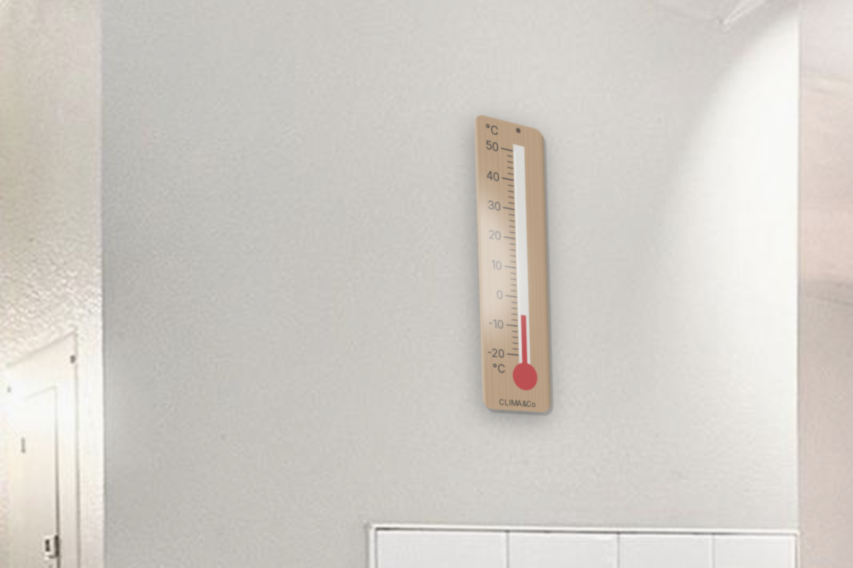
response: -6; °C
